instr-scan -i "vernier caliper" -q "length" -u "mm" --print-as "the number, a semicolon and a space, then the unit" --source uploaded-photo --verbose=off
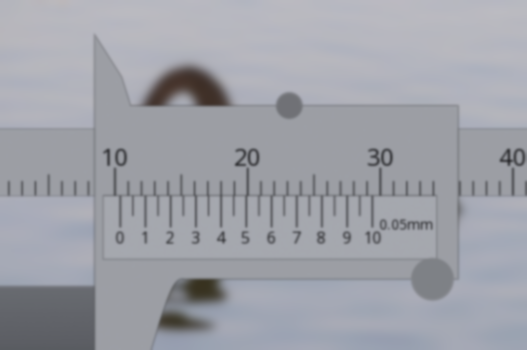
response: 10.4; mm
